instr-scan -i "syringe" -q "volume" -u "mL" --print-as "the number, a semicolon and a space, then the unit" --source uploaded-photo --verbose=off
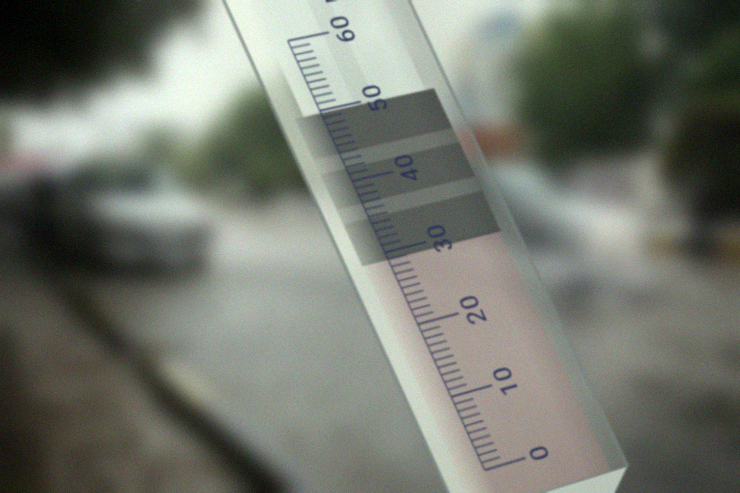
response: 29; mL
